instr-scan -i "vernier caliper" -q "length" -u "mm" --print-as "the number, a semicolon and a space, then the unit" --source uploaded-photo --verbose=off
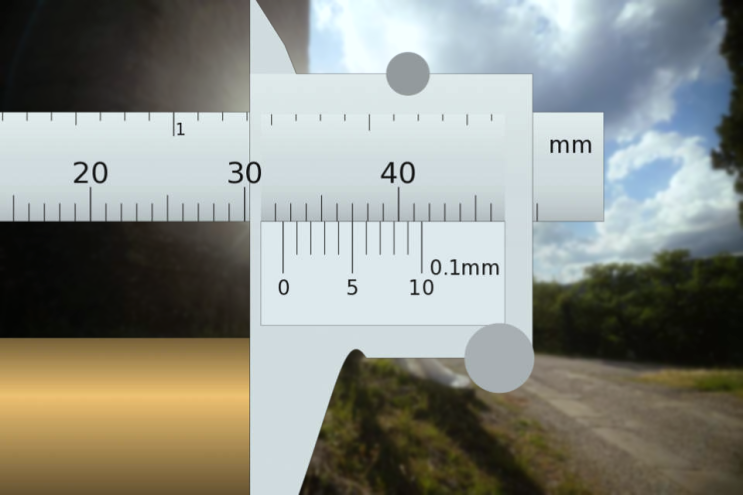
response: 32.5; mm
